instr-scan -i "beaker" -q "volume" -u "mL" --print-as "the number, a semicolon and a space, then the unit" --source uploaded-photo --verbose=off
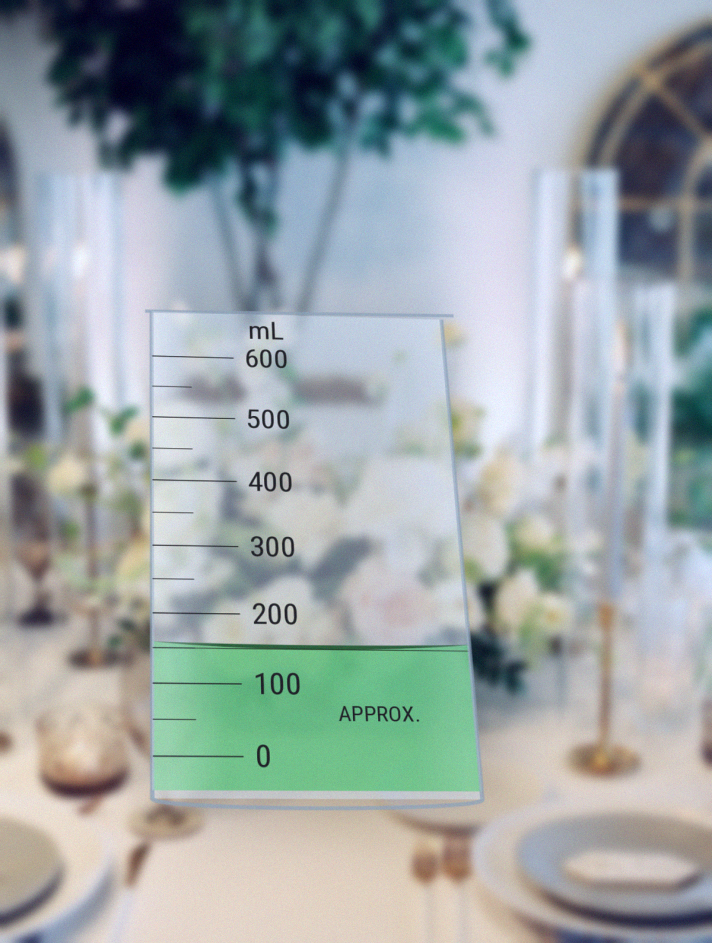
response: 150; mL
